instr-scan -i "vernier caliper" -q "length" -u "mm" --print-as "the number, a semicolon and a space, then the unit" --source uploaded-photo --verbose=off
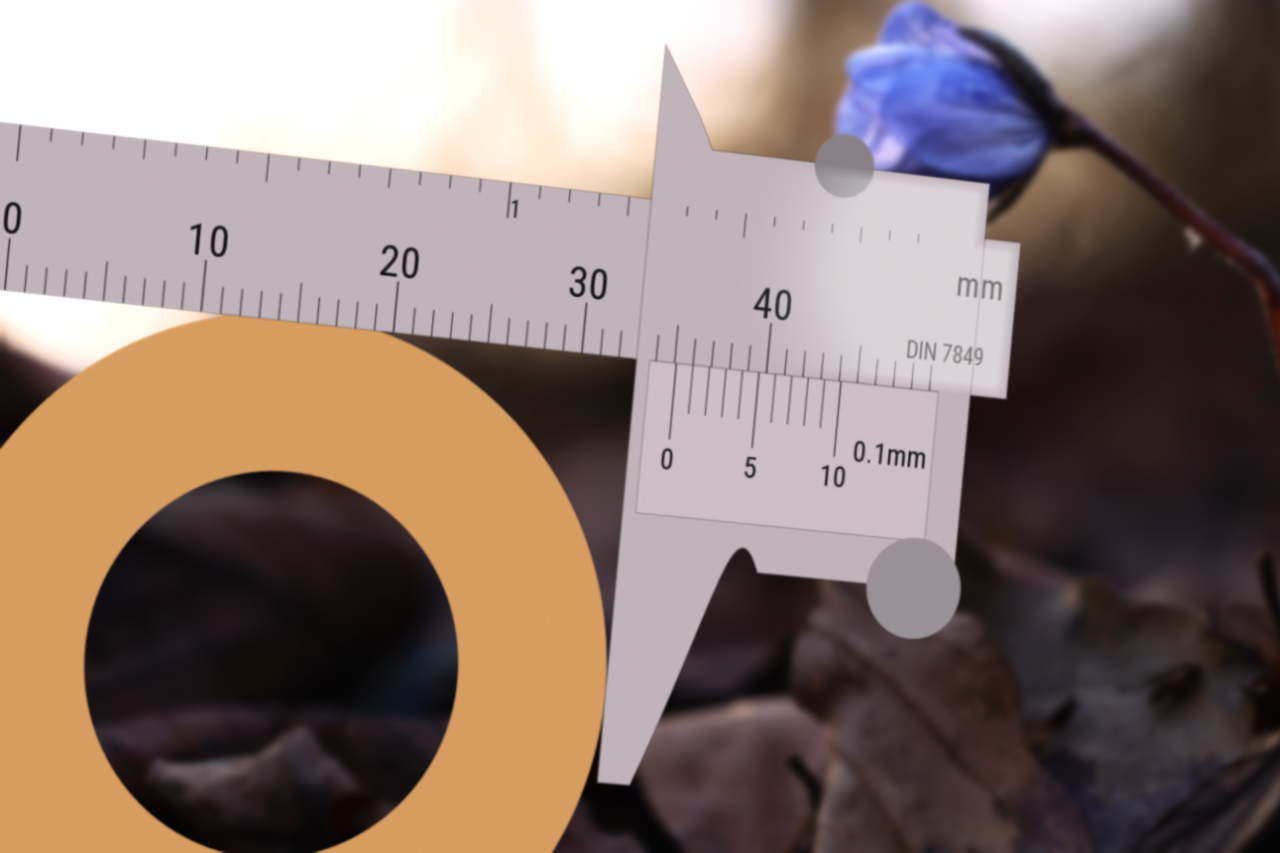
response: 35.1; mm
